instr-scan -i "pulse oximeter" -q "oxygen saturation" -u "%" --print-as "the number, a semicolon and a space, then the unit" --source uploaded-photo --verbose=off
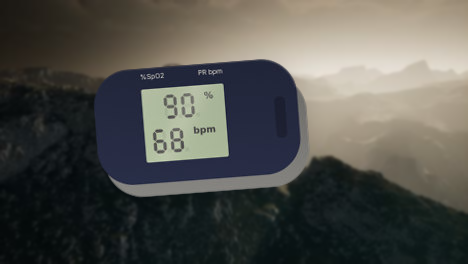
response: 90; %
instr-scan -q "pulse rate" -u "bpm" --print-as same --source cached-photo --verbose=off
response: 68; bpm
